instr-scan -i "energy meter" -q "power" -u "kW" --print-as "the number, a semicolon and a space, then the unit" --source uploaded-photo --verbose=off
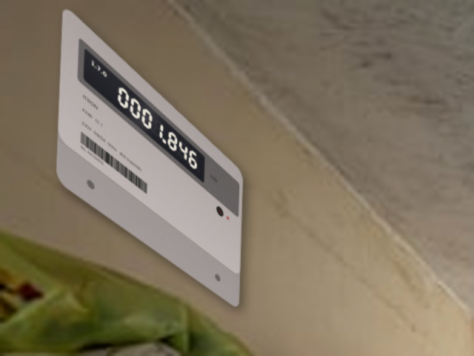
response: 1.846; kW
